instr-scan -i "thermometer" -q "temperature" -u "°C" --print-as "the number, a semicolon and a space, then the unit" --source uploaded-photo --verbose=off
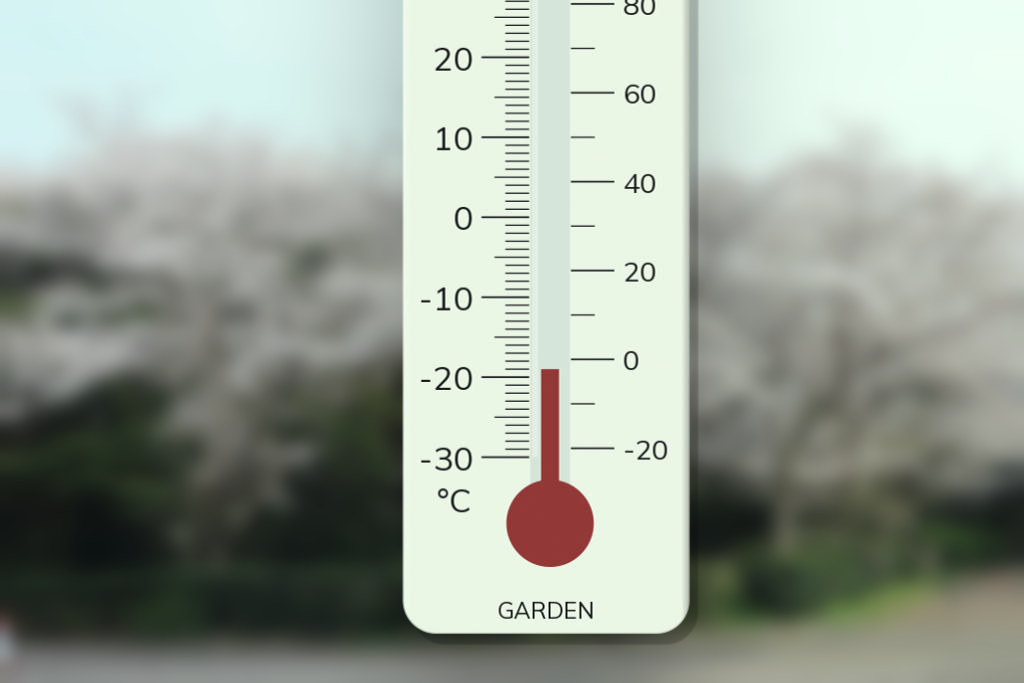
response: -19; °C
